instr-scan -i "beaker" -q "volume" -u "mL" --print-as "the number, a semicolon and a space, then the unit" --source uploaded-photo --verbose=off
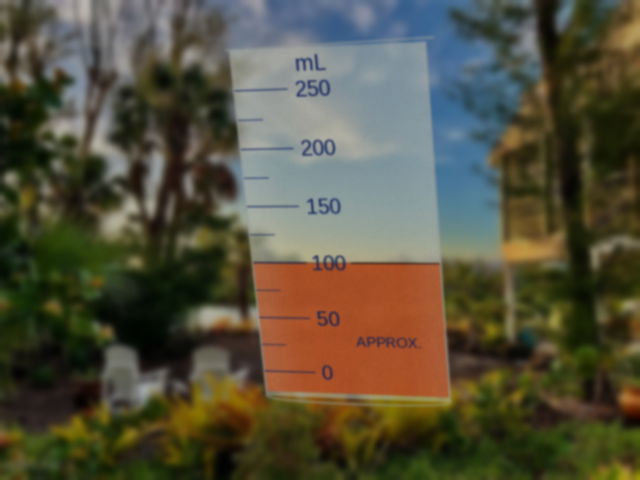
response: 100; mL
